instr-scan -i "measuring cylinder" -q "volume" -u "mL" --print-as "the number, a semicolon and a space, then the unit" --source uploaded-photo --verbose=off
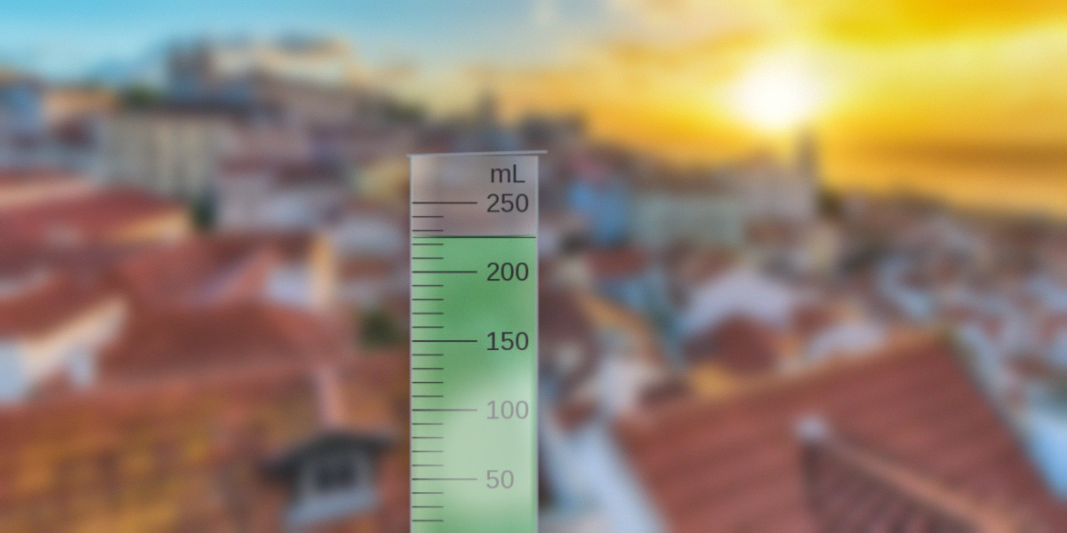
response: 225; mL
